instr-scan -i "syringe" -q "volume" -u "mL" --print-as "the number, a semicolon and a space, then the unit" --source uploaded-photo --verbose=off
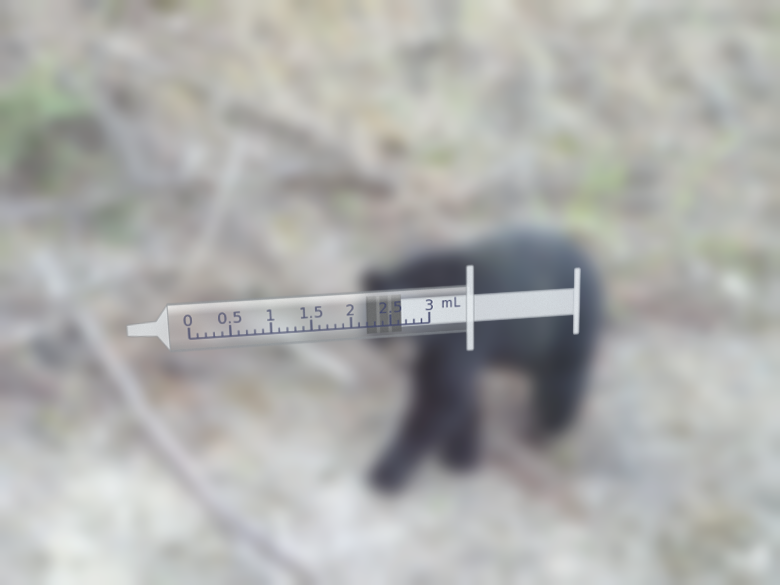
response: 2.2; mL
